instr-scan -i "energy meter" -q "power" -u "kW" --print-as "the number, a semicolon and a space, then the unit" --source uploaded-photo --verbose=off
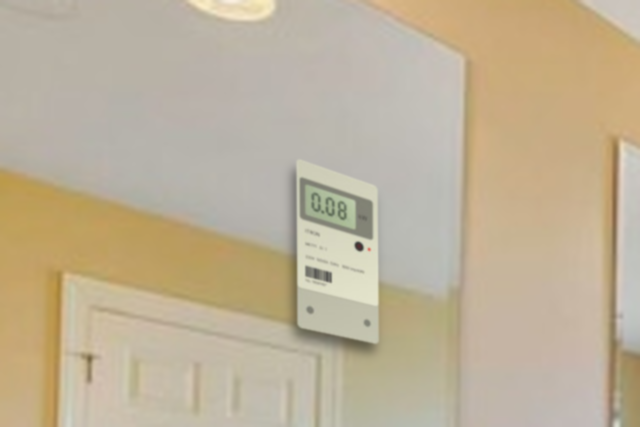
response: 0.08; kW
